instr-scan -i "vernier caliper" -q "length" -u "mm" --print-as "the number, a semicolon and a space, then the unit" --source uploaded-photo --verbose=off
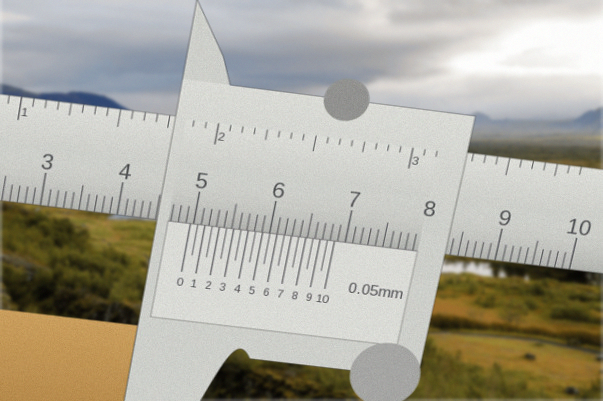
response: 49.6; mm
